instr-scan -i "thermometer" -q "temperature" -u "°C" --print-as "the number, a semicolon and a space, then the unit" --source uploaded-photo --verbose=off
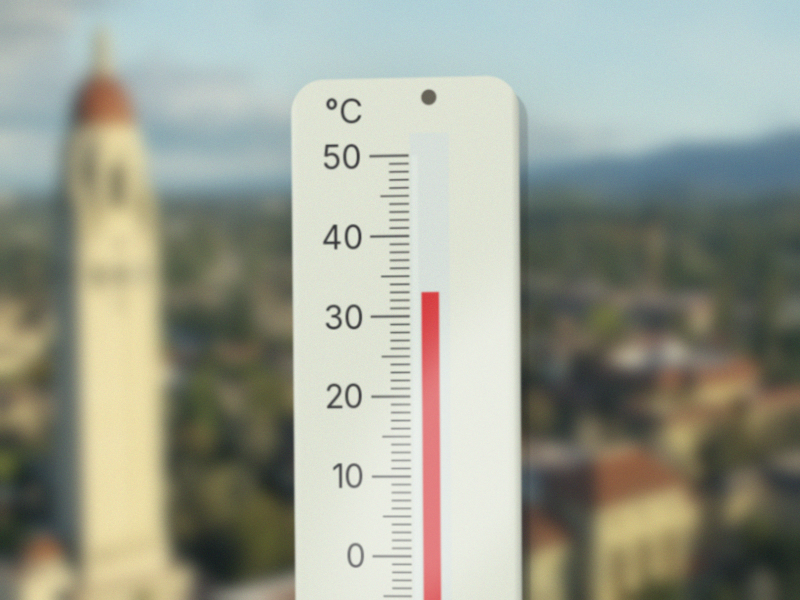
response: 33; °C
